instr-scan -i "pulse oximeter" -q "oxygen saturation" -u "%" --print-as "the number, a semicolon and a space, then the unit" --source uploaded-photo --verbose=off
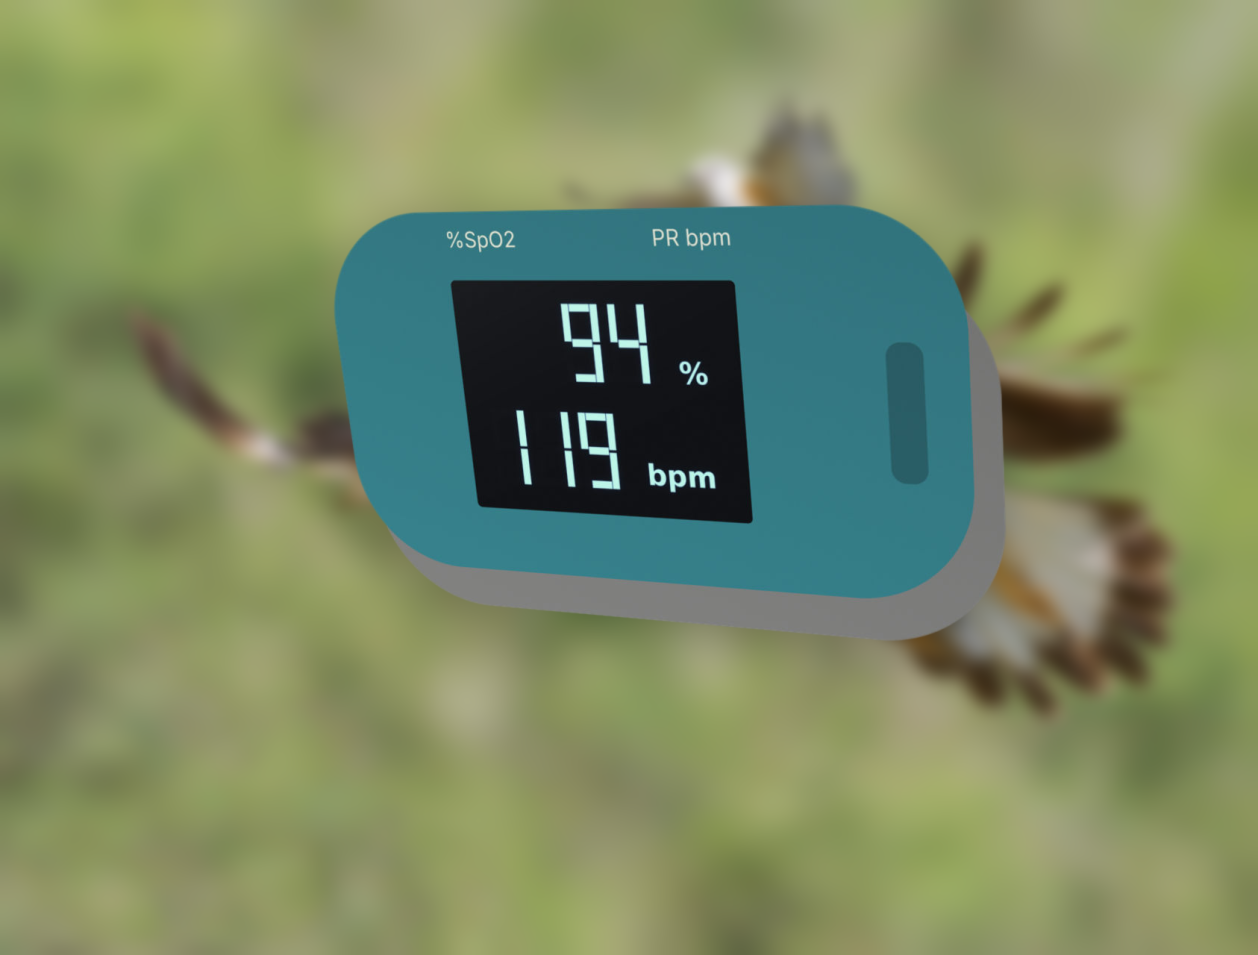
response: 94; %
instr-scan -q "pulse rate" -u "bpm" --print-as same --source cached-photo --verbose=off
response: 119; bpm
